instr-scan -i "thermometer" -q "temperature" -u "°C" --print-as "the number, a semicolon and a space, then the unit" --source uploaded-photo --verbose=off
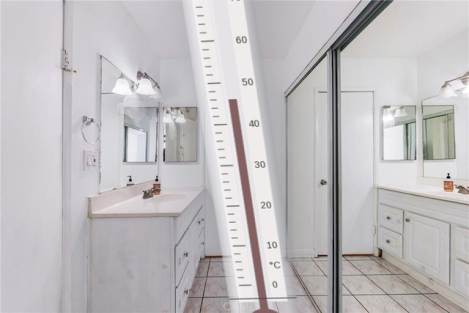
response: 46; °C
